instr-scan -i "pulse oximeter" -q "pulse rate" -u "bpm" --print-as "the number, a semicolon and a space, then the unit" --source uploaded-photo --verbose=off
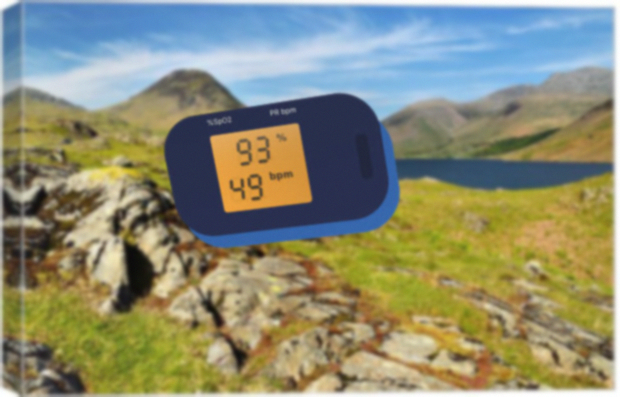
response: 49; bpm
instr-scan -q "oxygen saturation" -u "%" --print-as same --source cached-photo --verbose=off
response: 93; %
